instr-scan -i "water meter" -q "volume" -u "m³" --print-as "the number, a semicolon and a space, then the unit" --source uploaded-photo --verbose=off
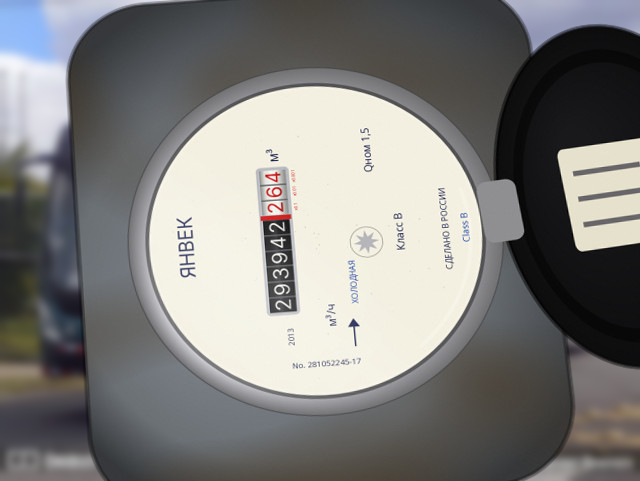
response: 293942.264; m³
